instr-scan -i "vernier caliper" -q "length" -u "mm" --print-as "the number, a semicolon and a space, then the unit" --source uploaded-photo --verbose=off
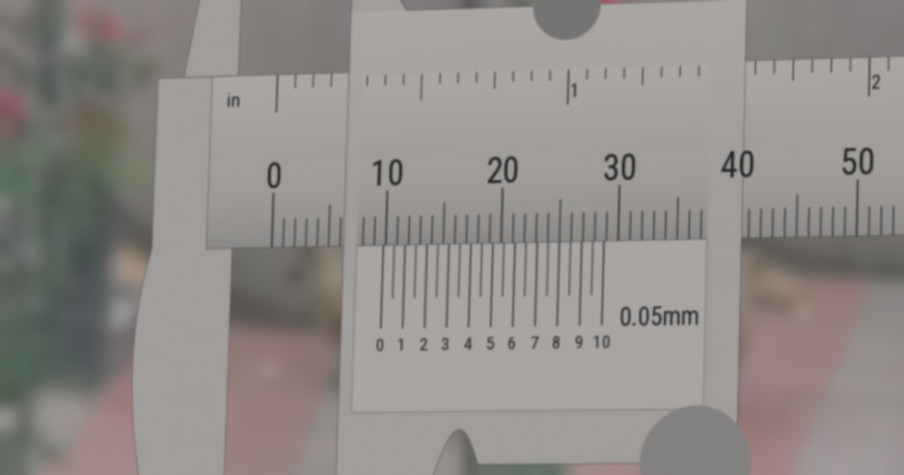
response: 9.8; mm
